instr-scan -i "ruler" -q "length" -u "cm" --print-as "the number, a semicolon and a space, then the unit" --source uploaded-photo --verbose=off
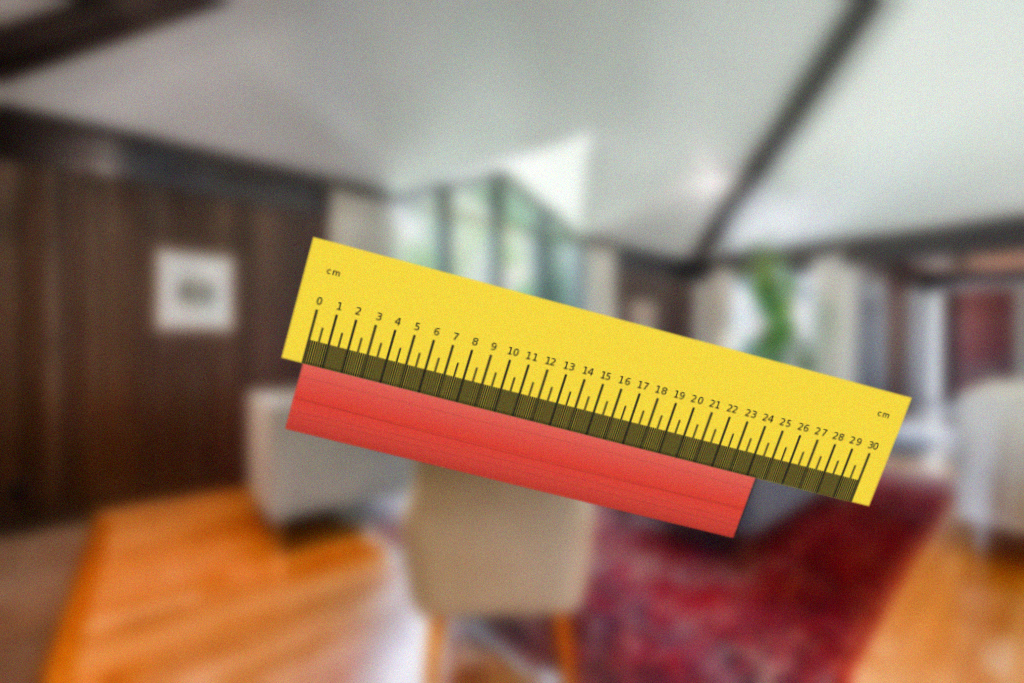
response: 24.5; cm
